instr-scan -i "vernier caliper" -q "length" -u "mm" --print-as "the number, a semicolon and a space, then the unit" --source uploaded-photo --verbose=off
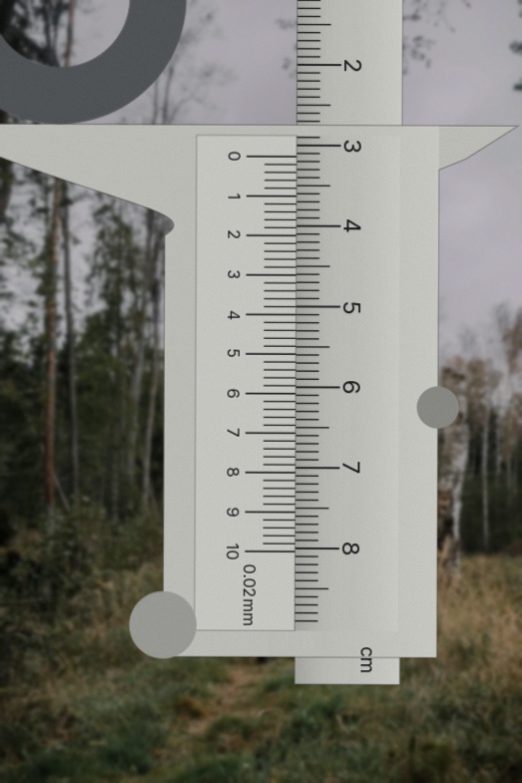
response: 31.4; mm
